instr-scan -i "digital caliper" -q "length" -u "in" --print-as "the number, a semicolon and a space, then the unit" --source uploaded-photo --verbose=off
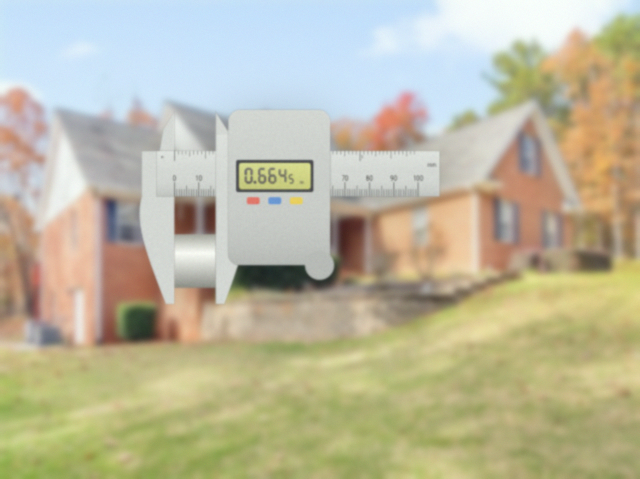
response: 0.6645; in
